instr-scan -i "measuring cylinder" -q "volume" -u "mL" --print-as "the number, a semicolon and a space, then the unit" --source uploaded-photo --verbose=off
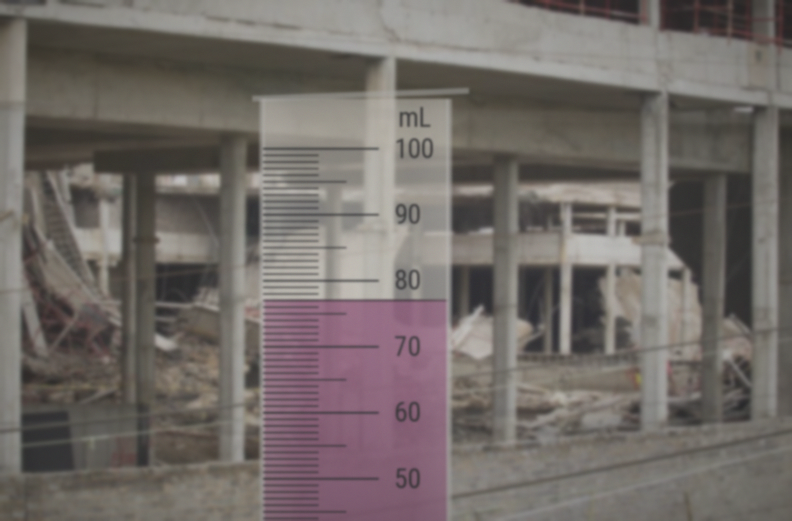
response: 77; mL
